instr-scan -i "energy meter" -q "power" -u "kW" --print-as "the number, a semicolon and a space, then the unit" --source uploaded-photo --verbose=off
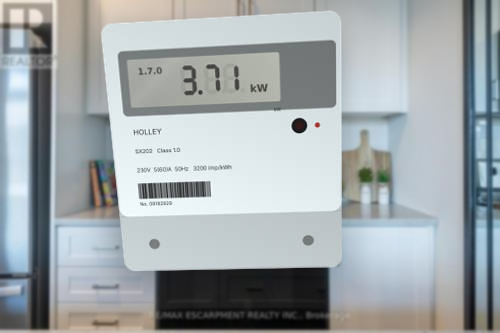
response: 3.71; kW
